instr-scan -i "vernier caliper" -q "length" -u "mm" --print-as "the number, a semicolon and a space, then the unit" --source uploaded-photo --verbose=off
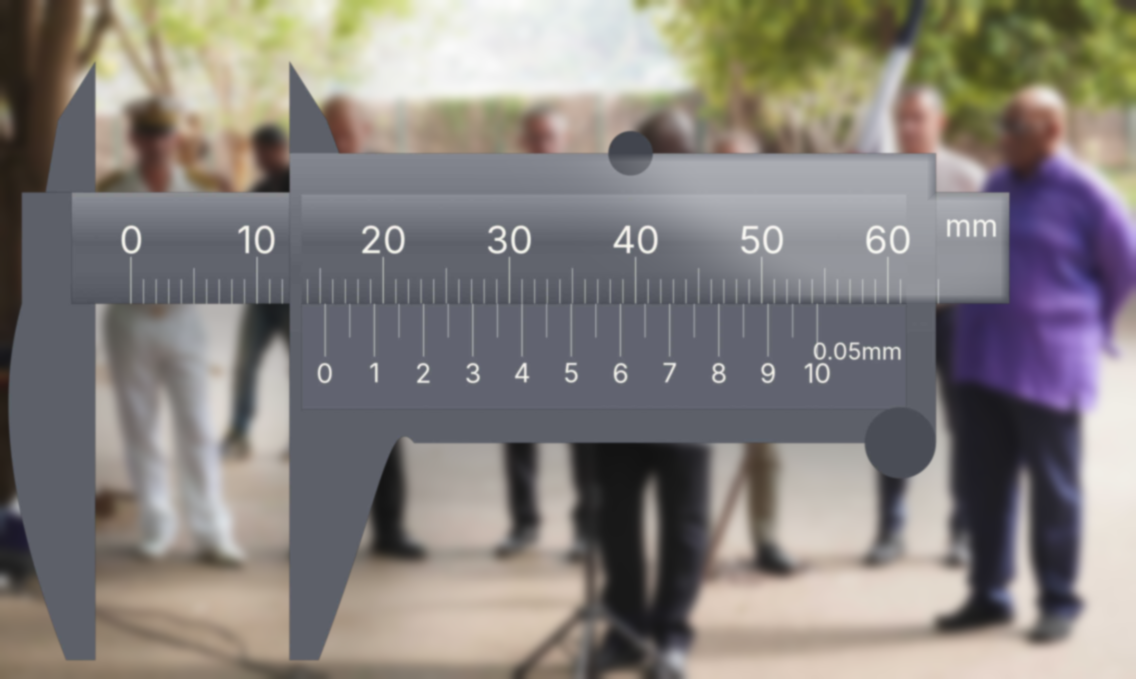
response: 15.4; mm
